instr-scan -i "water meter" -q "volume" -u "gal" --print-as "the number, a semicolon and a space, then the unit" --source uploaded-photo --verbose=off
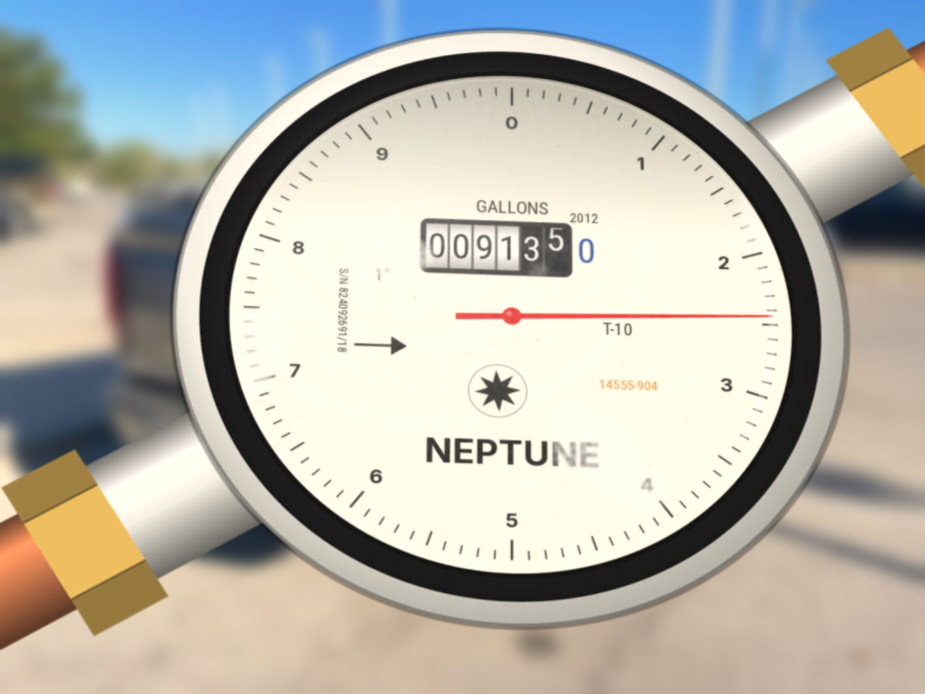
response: 91352.4; gal
